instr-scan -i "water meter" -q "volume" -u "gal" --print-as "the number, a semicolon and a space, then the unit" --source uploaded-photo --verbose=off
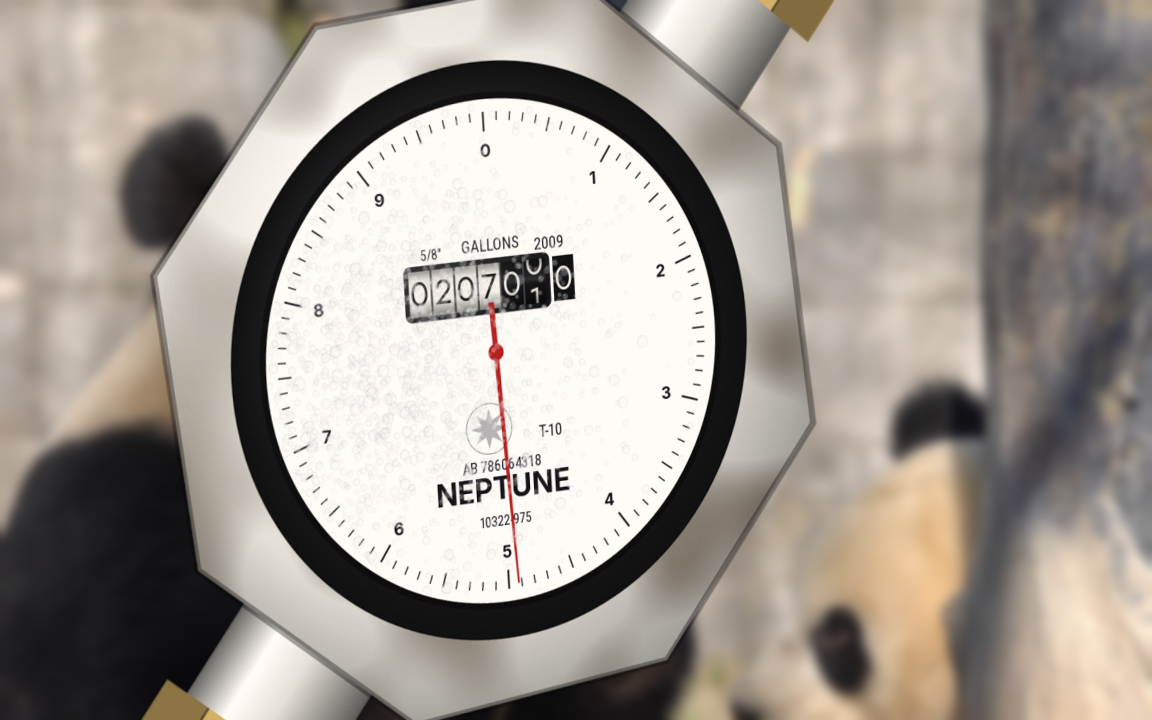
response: 207004.9; gal
